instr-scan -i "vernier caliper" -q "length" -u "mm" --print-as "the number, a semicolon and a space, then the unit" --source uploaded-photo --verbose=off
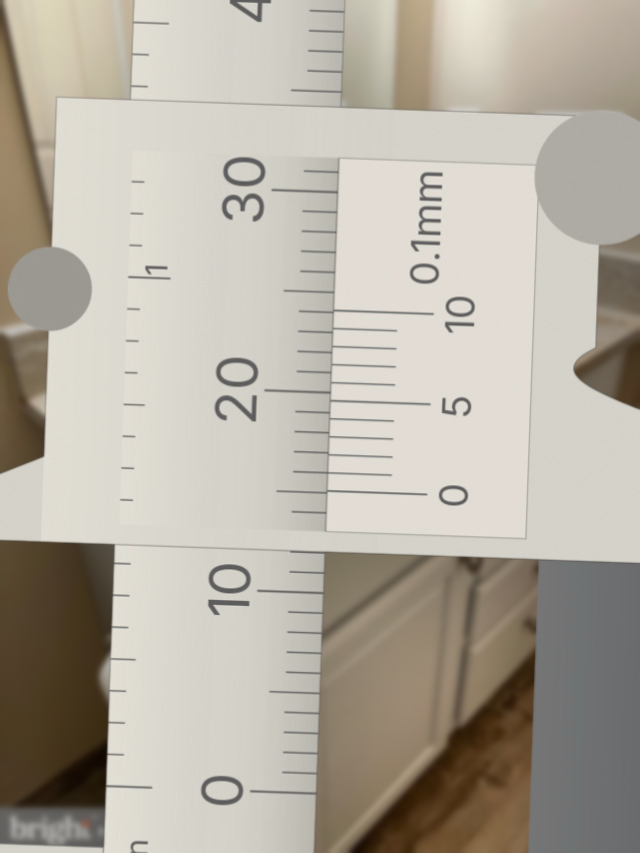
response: 15.1; mm
